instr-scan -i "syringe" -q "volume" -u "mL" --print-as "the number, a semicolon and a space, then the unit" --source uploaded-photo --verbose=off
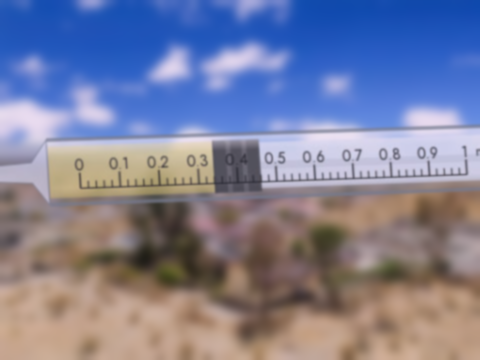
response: 0.34; mL
